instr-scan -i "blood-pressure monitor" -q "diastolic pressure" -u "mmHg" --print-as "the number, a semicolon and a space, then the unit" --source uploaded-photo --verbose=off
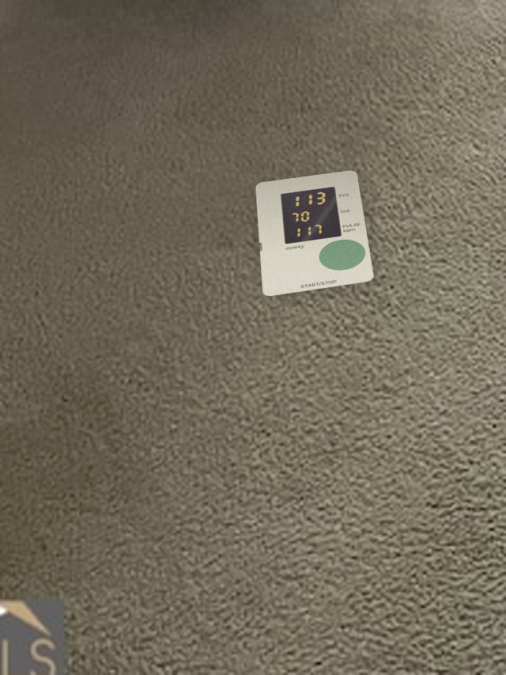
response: 70; mmHg
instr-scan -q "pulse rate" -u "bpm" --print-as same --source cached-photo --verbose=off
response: 117; bpm
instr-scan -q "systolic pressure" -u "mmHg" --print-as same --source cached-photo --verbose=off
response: 113; mmHg
